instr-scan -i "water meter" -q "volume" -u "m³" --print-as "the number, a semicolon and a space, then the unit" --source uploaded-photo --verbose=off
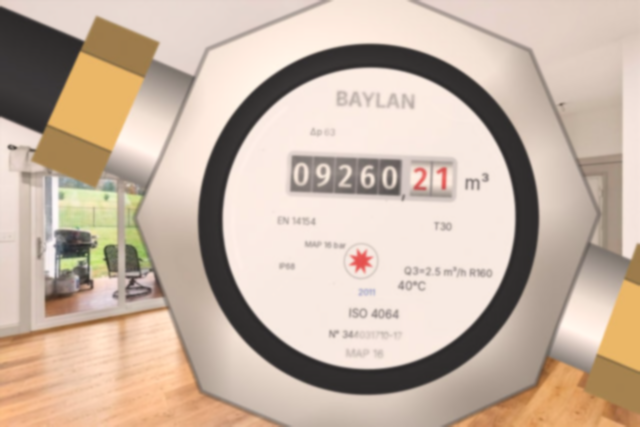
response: 9260.21; m³
